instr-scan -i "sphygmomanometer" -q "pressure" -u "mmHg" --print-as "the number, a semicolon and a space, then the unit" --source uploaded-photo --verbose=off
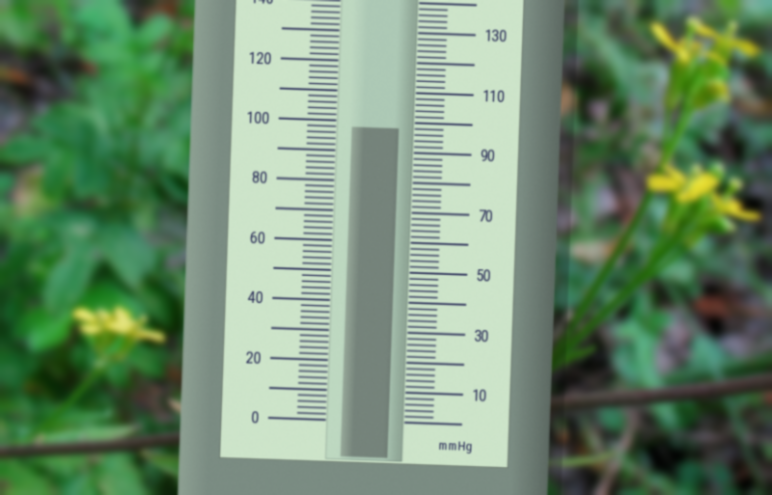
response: 98; mmHg
